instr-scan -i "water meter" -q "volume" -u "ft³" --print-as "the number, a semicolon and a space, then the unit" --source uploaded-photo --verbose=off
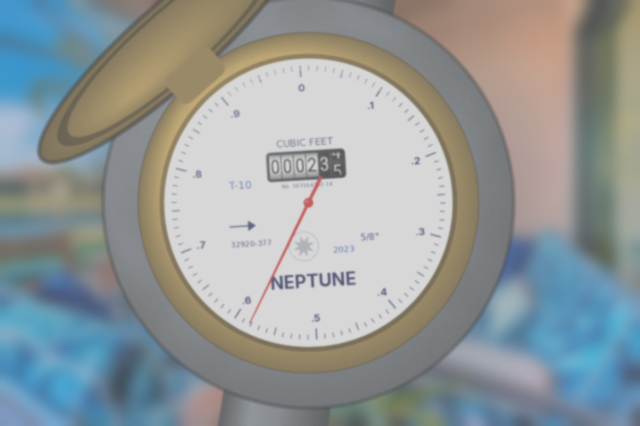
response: 234.58; ft³
